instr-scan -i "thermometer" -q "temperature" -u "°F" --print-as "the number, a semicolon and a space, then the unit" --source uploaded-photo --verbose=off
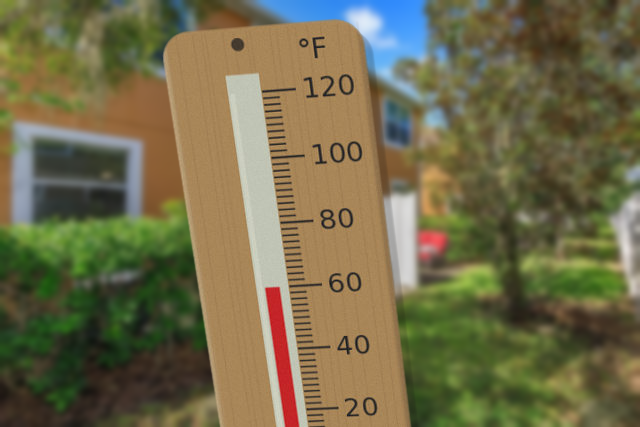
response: 60; °F
